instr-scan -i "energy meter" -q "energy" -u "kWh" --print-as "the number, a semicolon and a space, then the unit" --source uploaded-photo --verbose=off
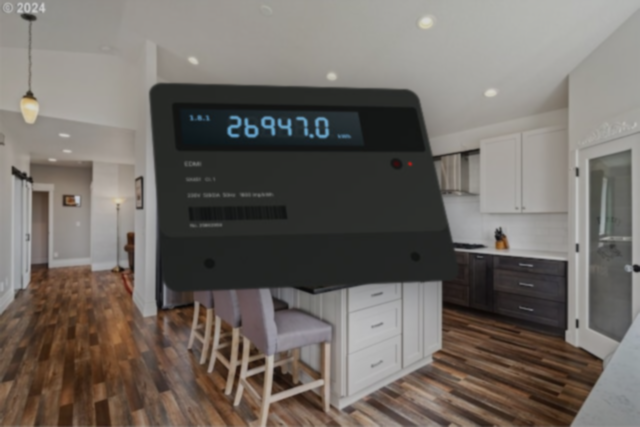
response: 26947.0; kWh
